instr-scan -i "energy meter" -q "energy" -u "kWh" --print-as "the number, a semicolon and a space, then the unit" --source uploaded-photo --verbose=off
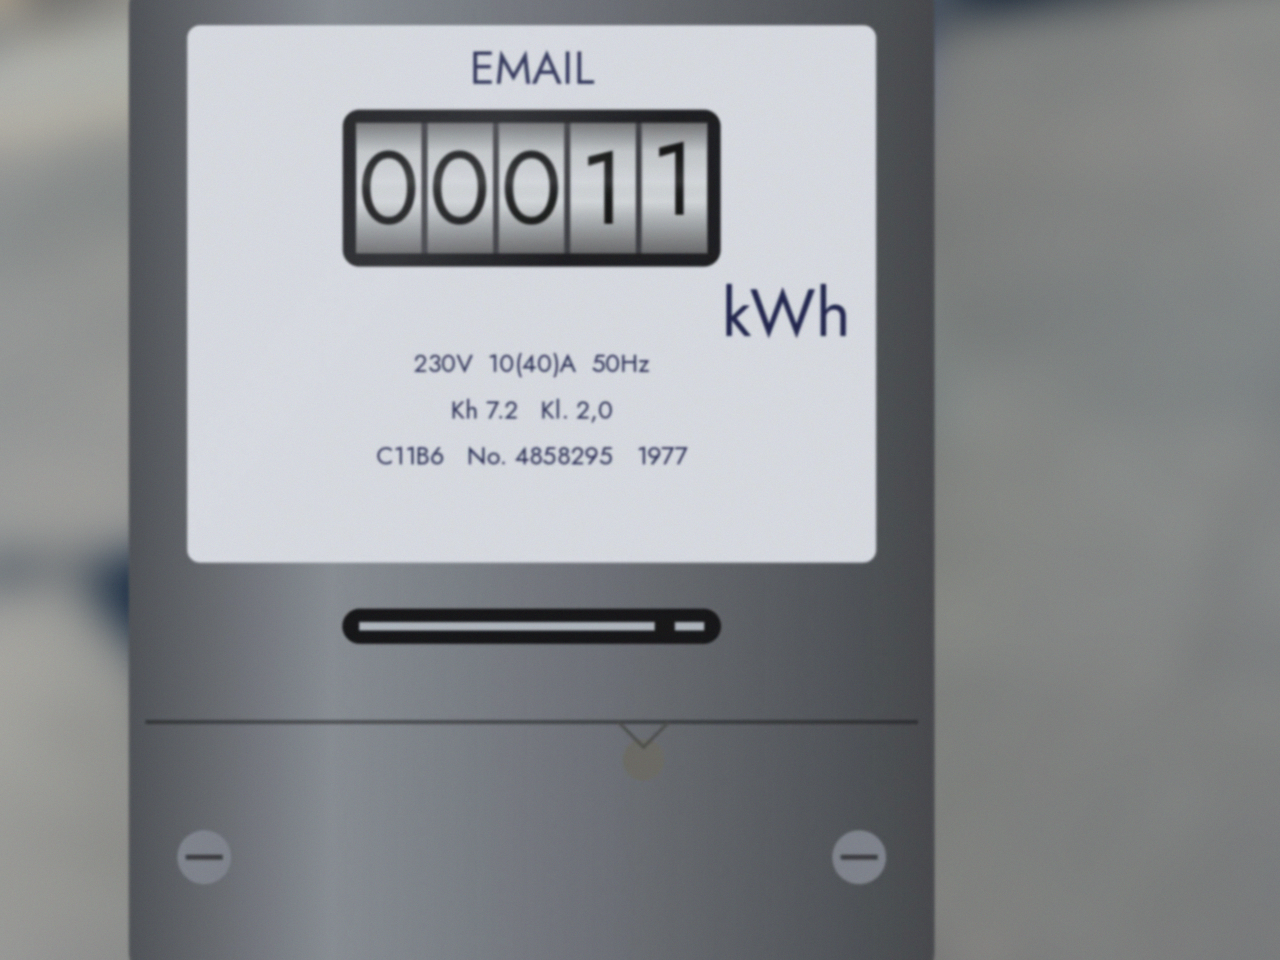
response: 11; kWh
